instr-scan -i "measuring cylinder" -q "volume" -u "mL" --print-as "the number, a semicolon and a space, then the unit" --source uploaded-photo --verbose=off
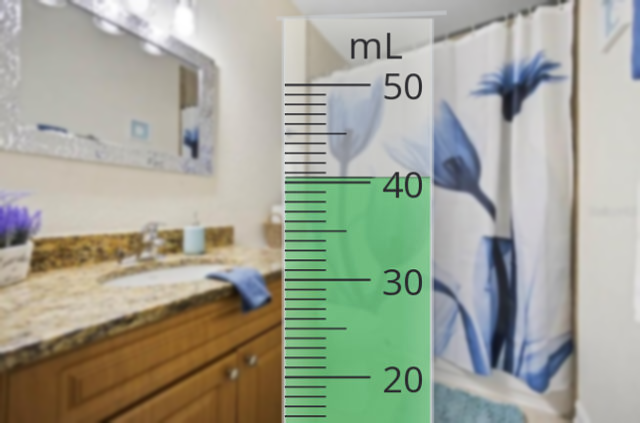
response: 40.5; mL
